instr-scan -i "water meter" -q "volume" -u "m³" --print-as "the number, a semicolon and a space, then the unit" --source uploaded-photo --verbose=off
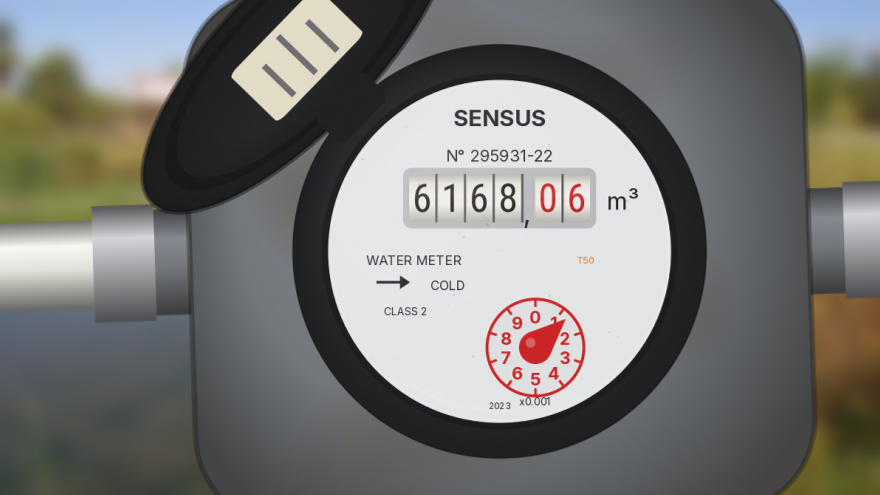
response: 6168.061; m³
